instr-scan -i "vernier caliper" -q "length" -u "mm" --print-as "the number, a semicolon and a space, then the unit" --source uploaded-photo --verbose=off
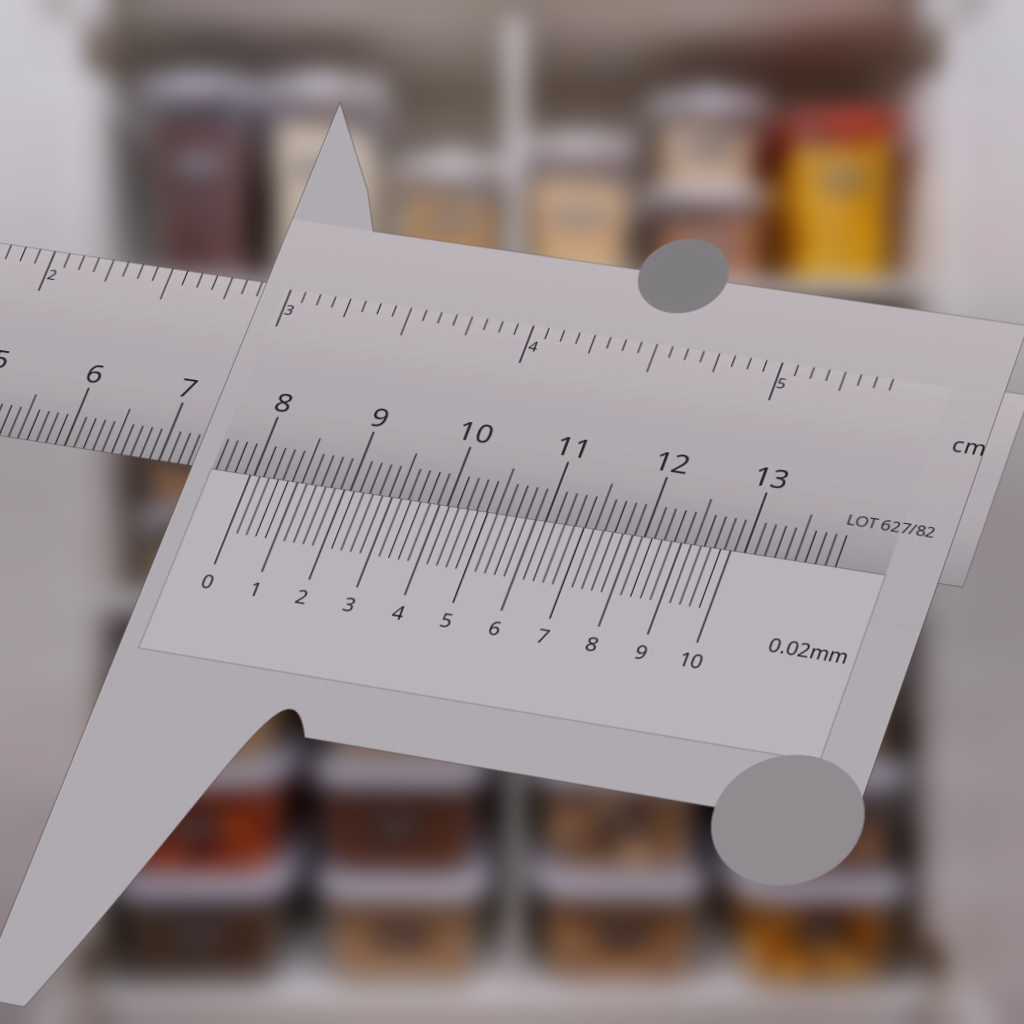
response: 79.6; mm
